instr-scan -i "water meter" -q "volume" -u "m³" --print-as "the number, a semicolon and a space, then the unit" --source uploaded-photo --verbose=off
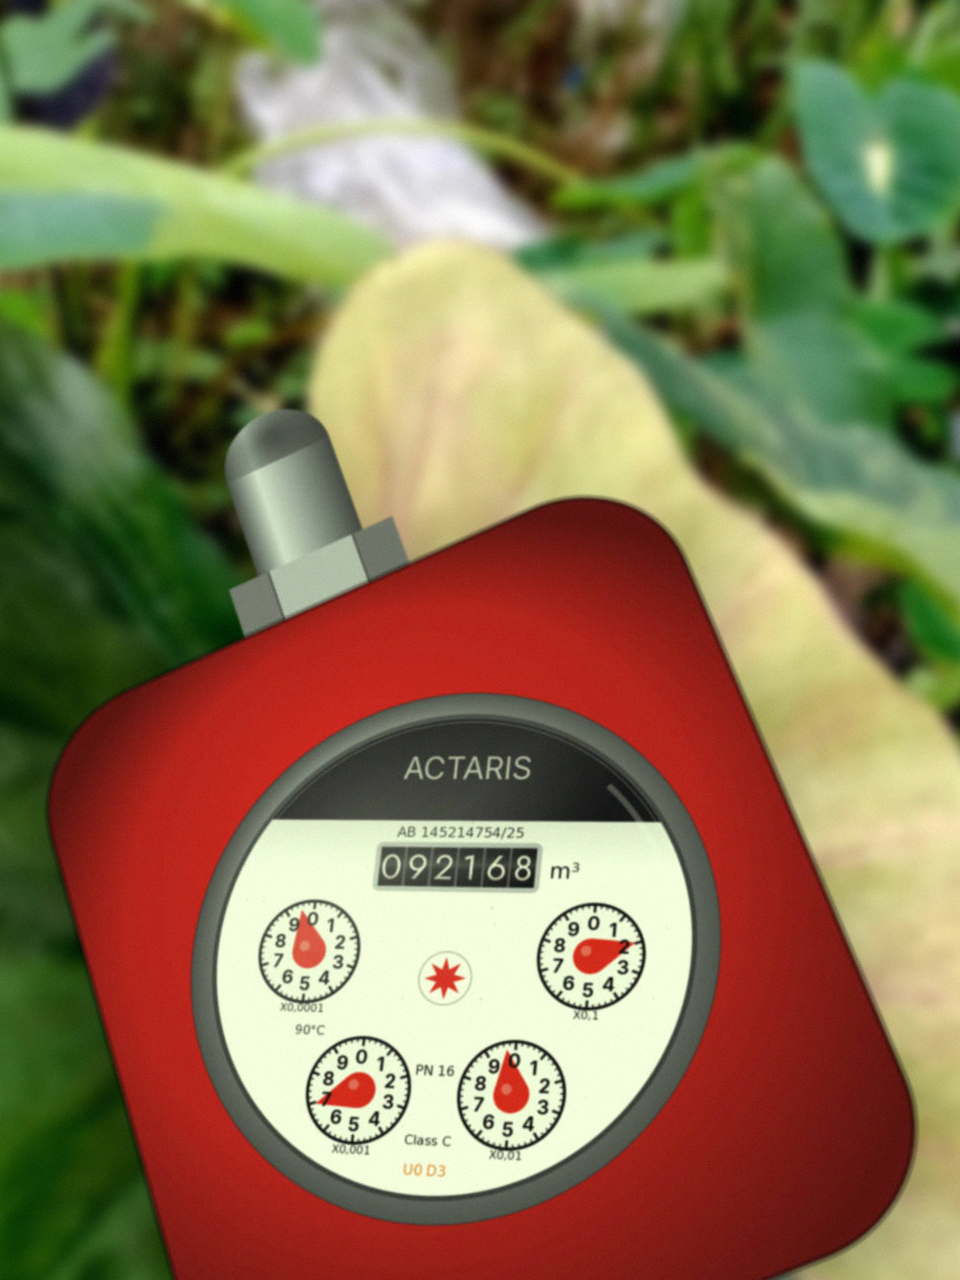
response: 92168.1969; m³
